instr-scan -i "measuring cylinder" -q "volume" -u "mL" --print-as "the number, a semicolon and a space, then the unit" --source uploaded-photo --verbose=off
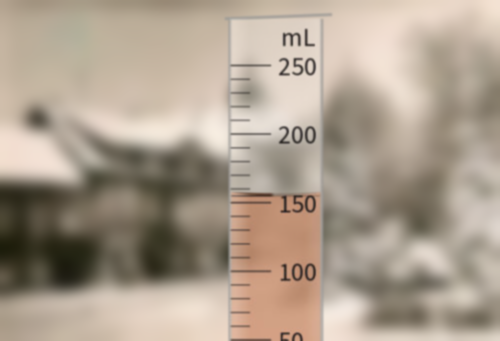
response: 155; mL
